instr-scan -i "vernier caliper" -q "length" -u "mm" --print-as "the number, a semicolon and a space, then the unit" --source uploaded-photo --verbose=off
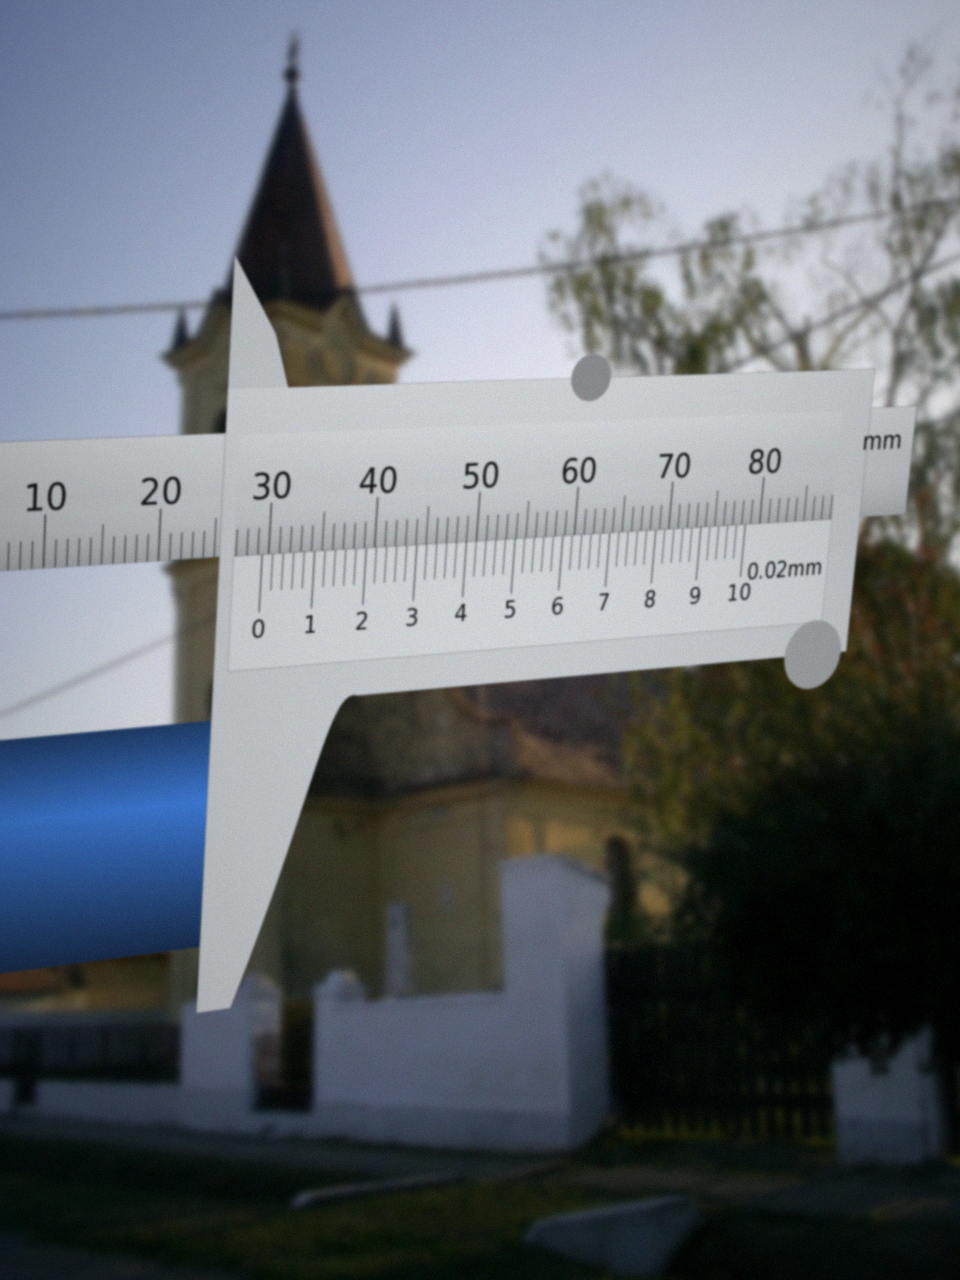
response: 29.4; mm
